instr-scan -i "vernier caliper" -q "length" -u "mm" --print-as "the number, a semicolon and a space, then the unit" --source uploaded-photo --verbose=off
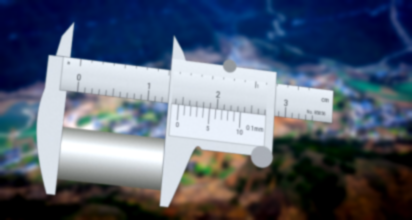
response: 14.4; mm
